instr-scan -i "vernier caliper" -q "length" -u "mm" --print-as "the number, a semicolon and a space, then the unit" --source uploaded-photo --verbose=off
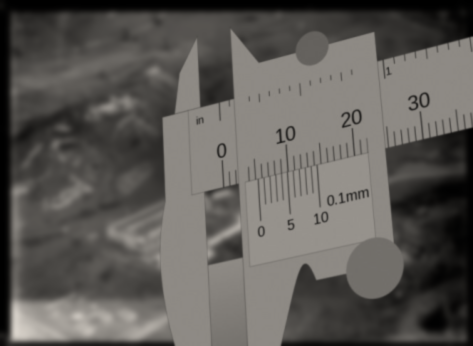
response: 5.4; mm
